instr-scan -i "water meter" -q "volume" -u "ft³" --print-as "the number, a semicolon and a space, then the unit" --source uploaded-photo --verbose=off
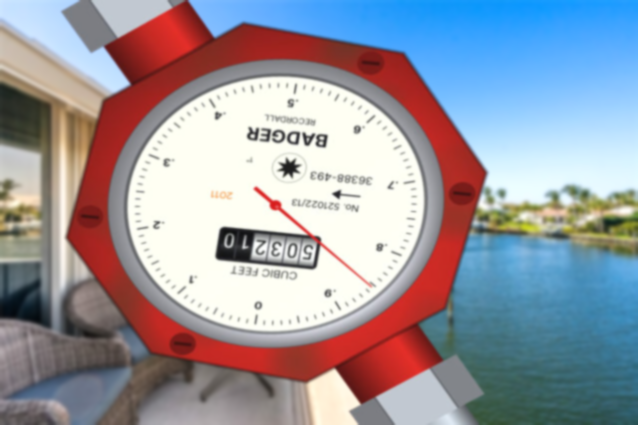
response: 503209.85; ft³
